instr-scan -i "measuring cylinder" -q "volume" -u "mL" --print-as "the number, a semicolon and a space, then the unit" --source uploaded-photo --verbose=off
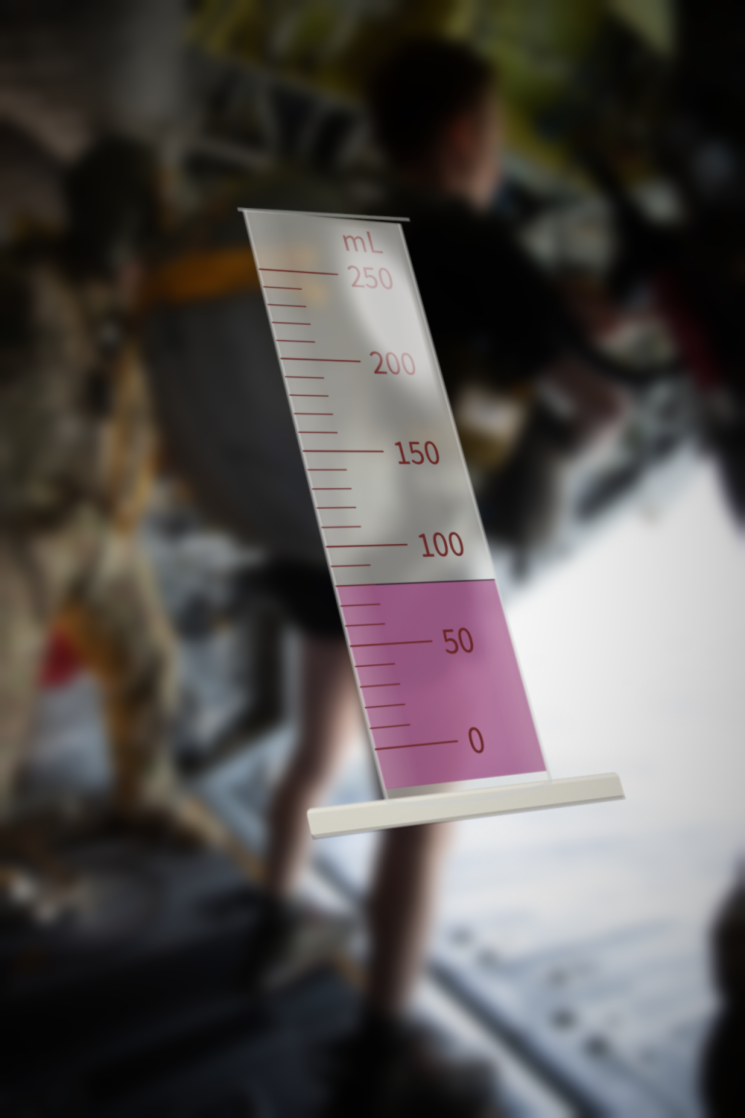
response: 80; mL
